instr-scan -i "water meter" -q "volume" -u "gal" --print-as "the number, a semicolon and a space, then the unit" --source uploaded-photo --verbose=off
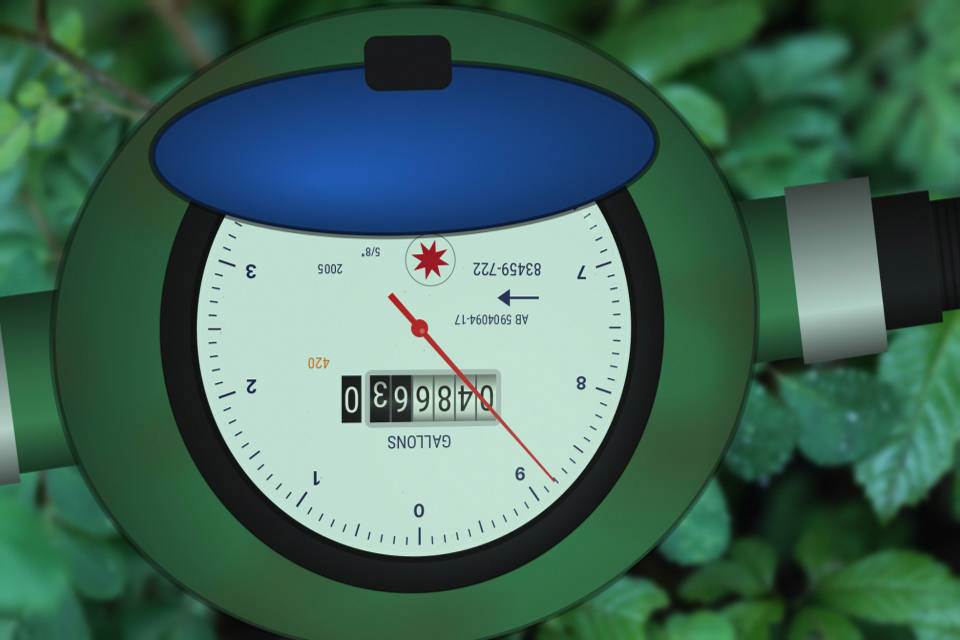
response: 486628.8; gal
